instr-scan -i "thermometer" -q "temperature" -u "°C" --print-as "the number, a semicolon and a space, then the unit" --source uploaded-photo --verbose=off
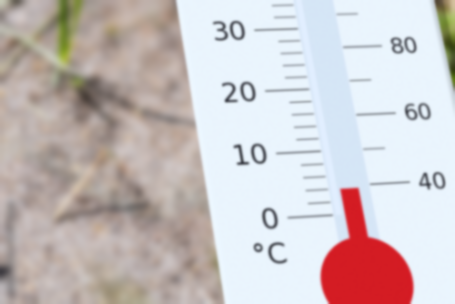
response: 4; °C
